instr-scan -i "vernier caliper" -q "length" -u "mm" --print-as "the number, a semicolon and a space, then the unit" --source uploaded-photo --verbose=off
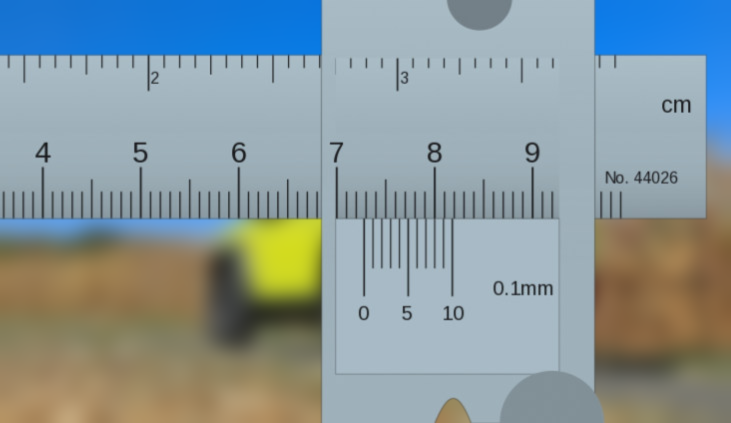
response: 72.8; mm
